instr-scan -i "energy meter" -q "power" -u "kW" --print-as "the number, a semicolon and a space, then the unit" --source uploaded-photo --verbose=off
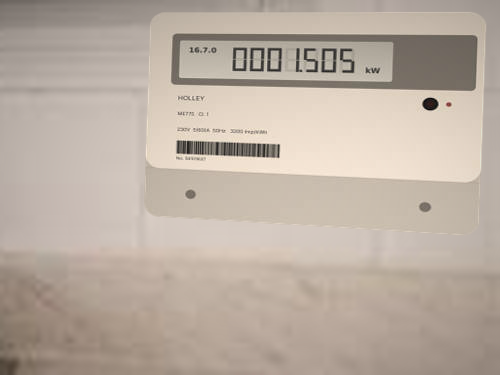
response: 1.505; kW
